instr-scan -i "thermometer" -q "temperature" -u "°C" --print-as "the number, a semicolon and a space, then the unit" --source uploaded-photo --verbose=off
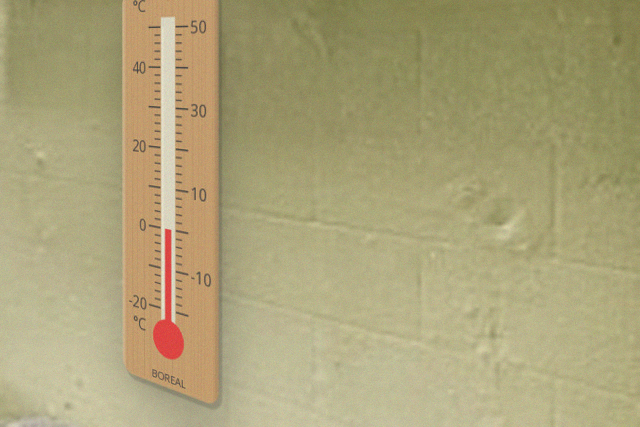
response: 0; °C
